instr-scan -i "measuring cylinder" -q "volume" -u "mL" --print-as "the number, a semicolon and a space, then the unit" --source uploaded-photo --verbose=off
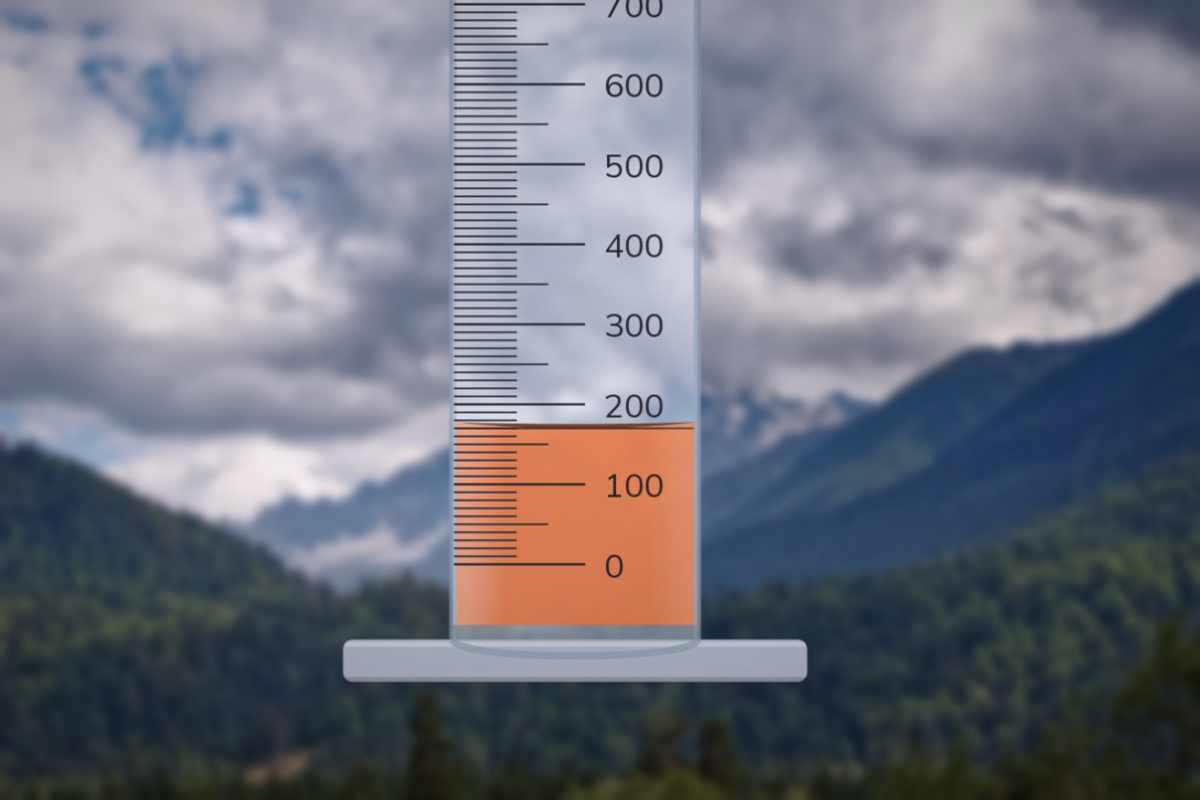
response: 170; mL
